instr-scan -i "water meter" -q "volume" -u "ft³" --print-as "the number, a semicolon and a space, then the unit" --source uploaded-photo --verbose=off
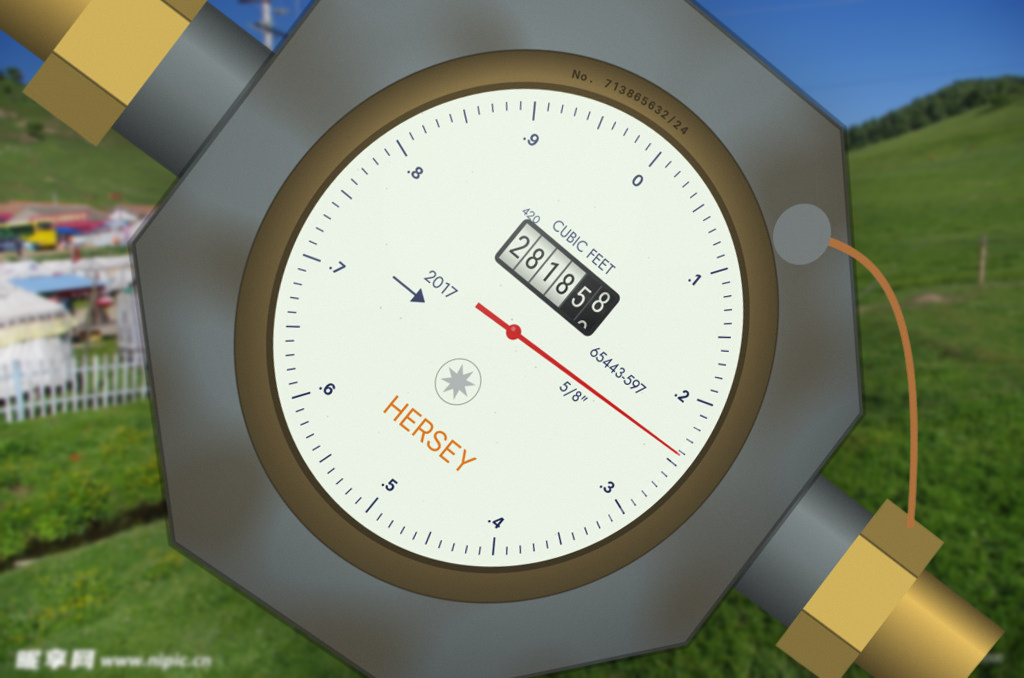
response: 281858.24; ft³
